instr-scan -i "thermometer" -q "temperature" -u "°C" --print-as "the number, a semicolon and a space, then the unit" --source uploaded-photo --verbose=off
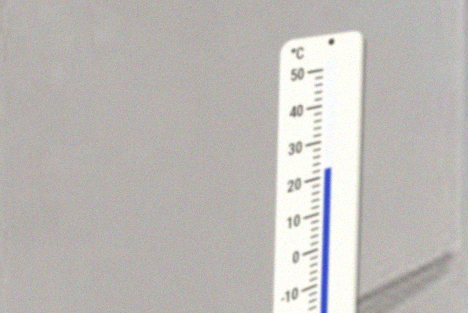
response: 22; °C
